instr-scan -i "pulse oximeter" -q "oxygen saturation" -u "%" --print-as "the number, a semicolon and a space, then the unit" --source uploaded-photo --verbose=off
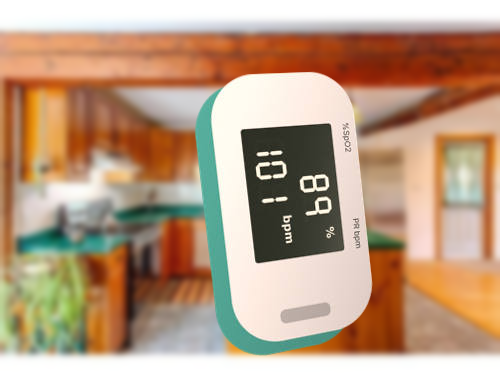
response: 89; %
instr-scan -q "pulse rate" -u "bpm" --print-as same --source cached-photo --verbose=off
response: 101; bpm
